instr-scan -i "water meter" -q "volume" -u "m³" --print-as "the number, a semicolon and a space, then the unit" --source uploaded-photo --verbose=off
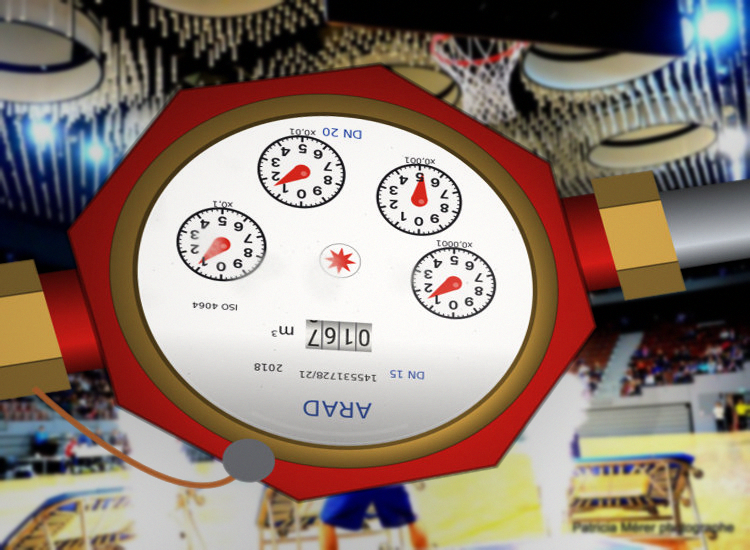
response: 167.1151; m³
